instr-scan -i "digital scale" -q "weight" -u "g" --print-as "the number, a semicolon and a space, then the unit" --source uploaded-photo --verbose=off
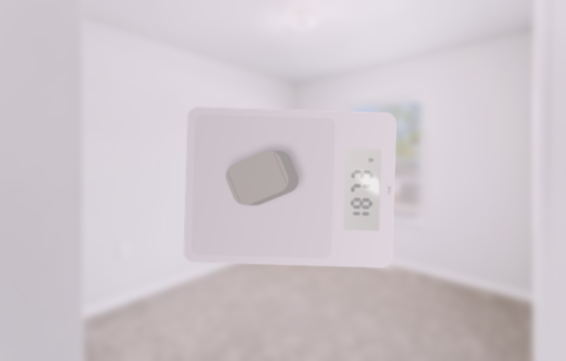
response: 1873; g
